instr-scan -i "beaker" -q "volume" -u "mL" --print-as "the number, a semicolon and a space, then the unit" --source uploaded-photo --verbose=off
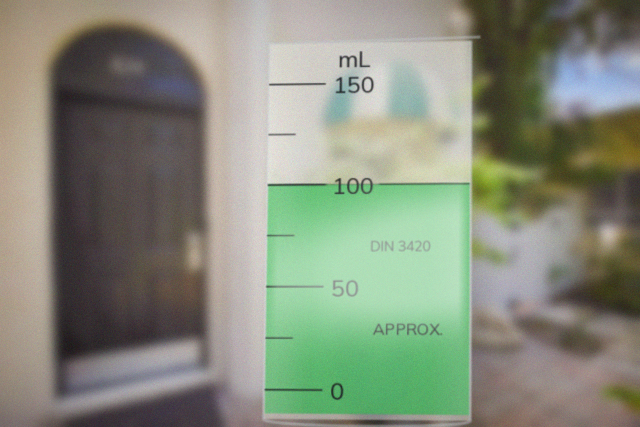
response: 100; mL
